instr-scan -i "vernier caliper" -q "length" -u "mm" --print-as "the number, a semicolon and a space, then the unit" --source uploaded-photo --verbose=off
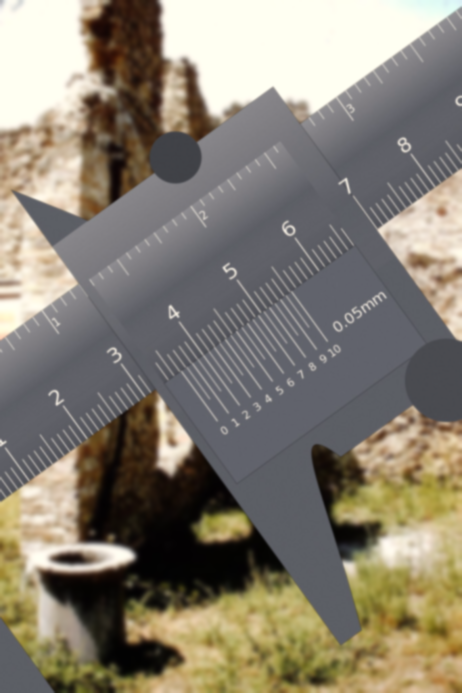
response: 36.2; mm
